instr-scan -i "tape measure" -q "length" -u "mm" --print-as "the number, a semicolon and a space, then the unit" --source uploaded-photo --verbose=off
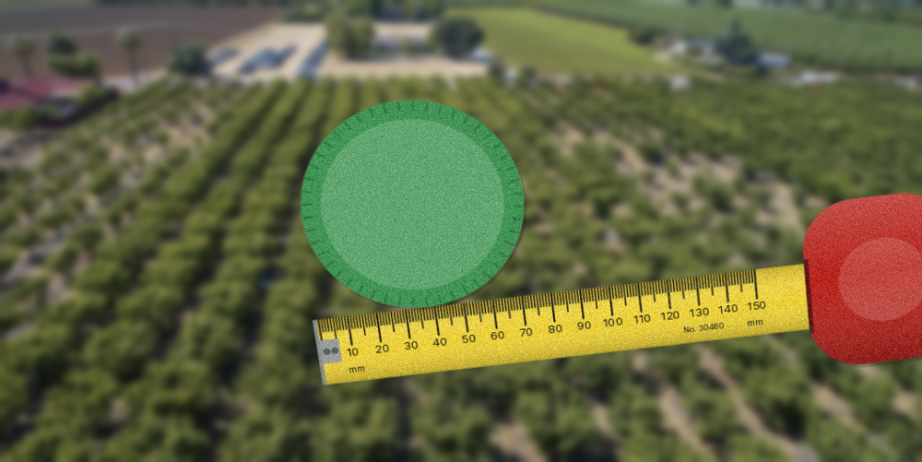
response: 75; mm
